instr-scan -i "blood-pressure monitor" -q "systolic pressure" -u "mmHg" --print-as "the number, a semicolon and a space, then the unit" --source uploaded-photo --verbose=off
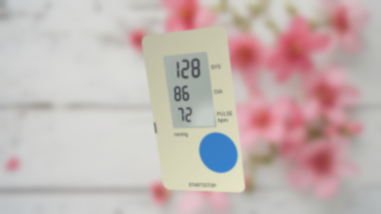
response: 128; mmHg
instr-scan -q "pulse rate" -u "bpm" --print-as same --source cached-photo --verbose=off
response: 72; bpm
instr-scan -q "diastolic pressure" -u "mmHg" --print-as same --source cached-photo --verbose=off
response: 86; mmHg
